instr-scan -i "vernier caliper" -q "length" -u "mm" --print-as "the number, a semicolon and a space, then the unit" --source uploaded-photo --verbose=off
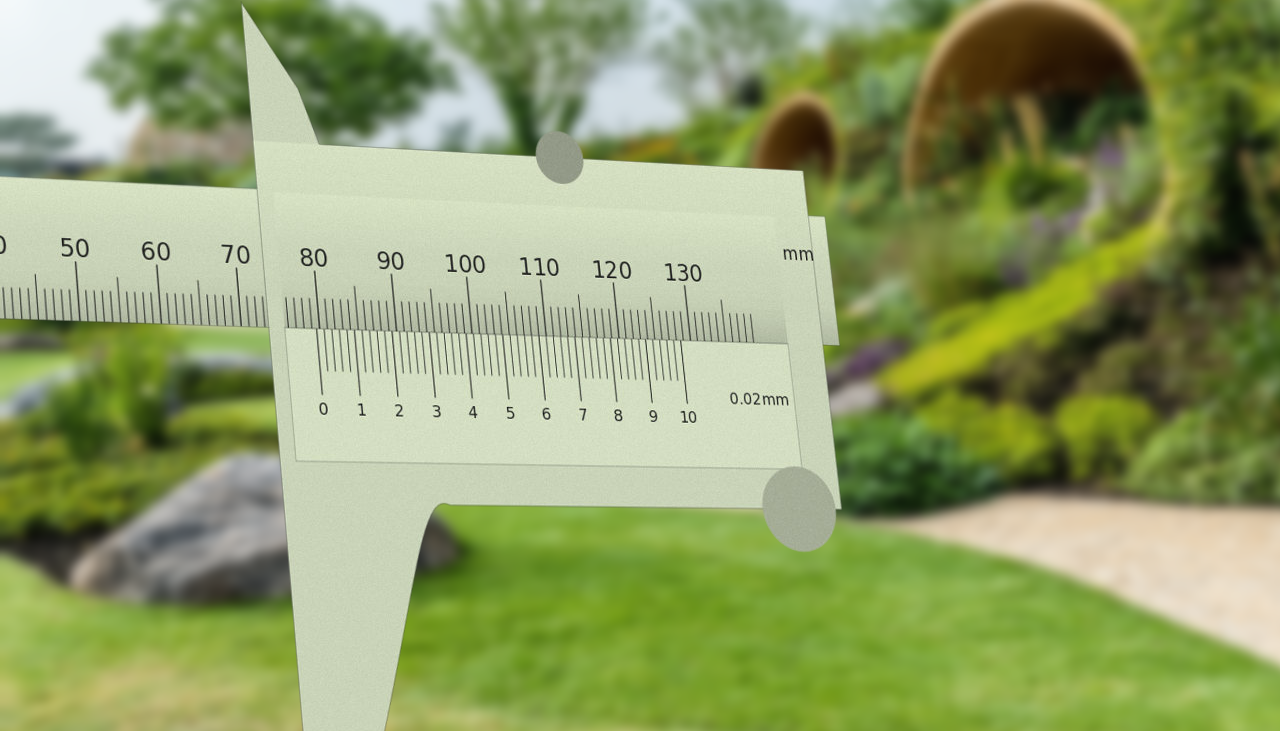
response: 79.6; mm
